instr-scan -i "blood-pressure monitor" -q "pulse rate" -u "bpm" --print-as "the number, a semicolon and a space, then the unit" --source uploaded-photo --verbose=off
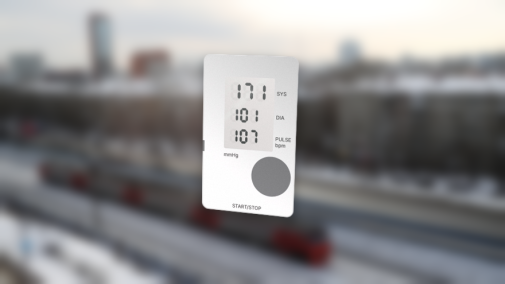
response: 107; bpm
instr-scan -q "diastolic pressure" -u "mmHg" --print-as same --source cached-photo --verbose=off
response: 101; mmHg
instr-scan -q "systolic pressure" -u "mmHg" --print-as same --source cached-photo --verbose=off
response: 171; mmHg
